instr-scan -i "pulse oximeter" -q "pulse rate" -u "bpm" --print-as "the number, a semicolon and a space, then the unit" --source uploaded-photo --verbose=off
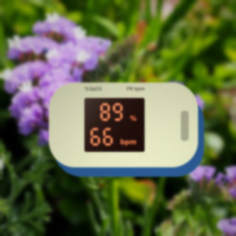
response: 66; bpm
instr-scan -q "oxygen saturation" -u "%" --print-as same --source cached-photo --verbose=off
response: 89; %
